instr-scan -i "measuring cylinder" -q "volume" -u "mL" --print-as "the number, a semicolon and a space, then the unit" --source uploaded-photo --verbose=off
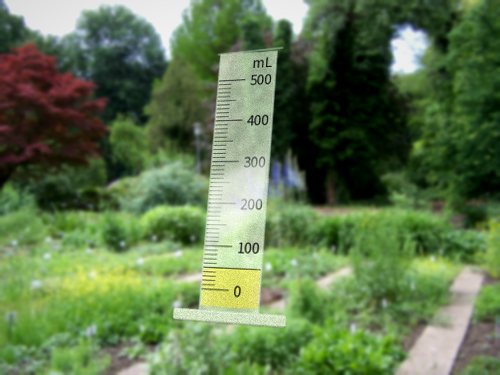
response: 50; mL
